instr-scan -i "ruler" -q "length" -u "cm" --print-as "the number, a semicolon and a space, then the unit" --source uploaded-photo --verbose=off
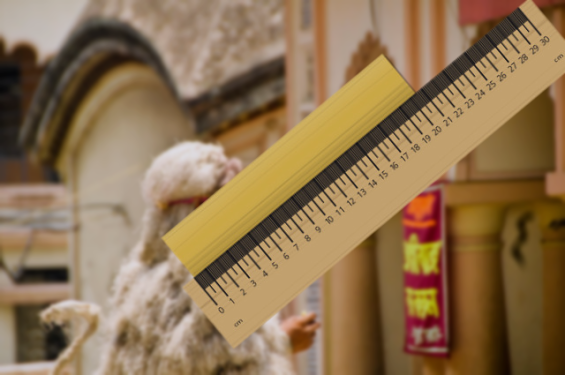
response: 20.5; cm
